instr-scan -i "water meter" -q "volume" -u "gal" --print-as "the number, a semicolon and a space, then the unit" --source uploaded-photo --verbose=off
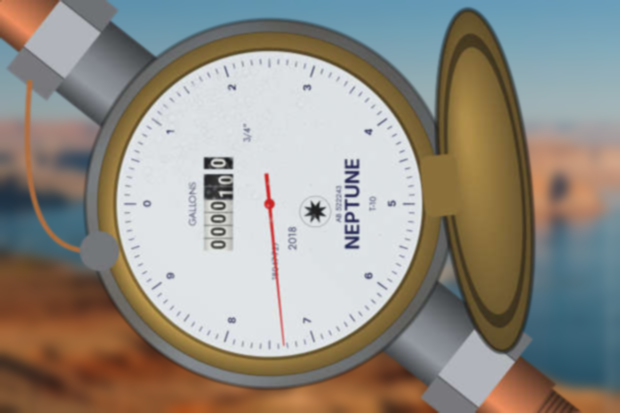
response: 97.3; gal
